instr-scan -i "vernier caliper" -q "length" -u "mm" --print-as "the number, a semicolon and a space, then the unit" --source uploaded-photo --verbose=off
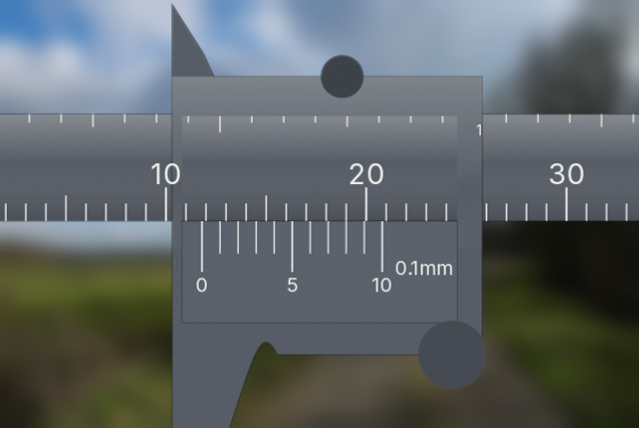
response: 11.8; mm
